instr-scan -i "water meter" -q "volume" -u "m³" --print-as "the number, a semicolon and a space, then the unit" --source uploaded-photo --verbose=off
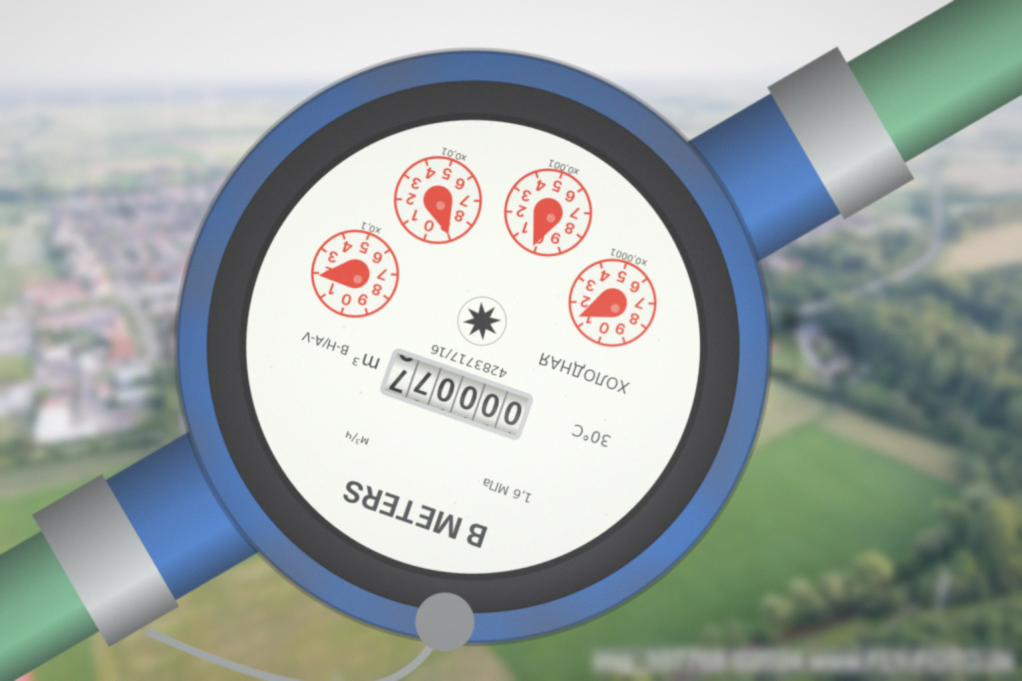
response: 77.1901; m³
